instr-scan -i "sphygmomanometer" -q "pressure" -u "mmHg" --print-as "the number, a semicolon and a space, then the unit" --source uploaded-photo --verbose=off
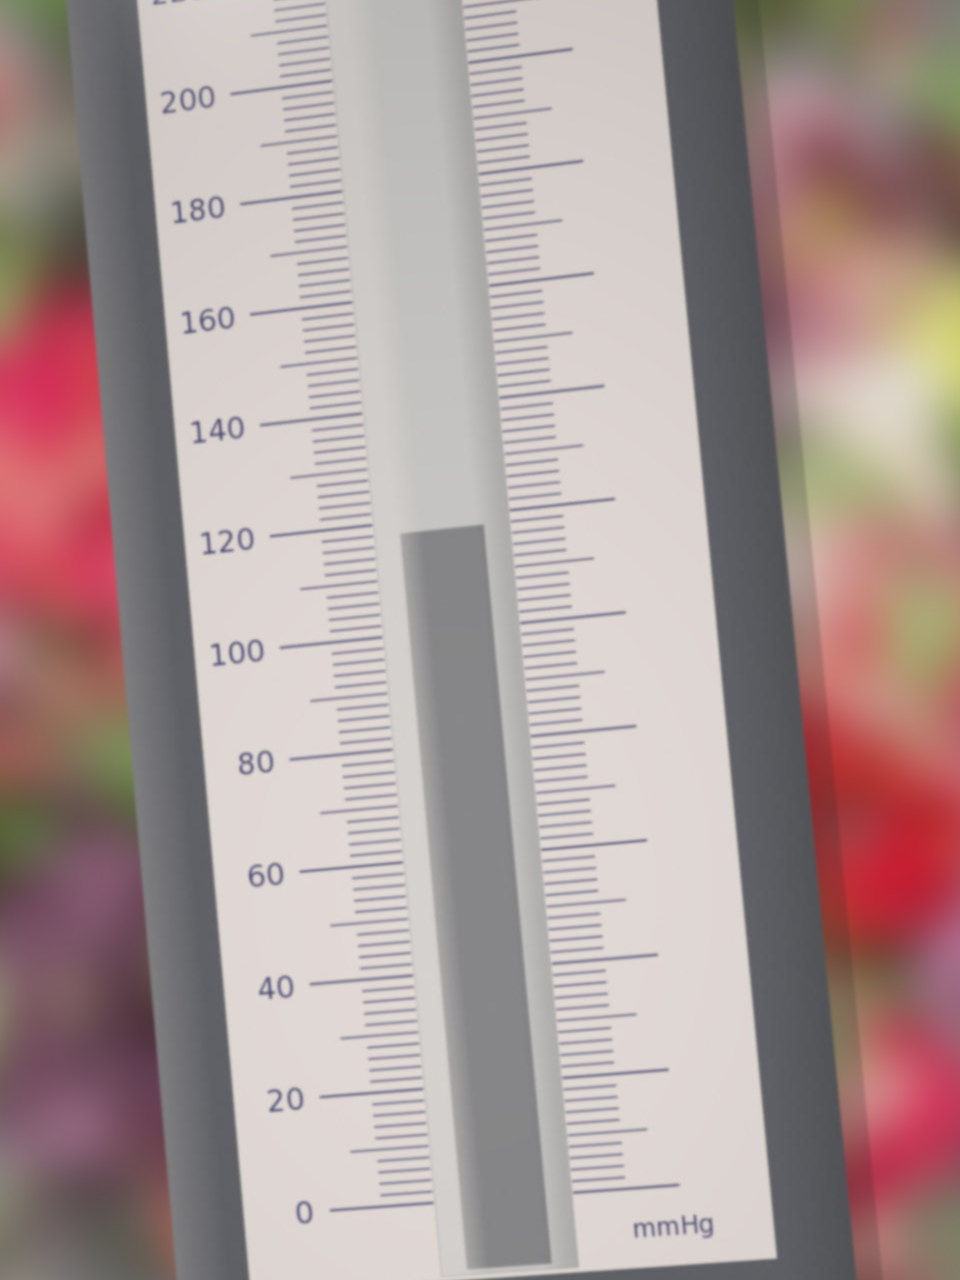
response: 118; mmHg
